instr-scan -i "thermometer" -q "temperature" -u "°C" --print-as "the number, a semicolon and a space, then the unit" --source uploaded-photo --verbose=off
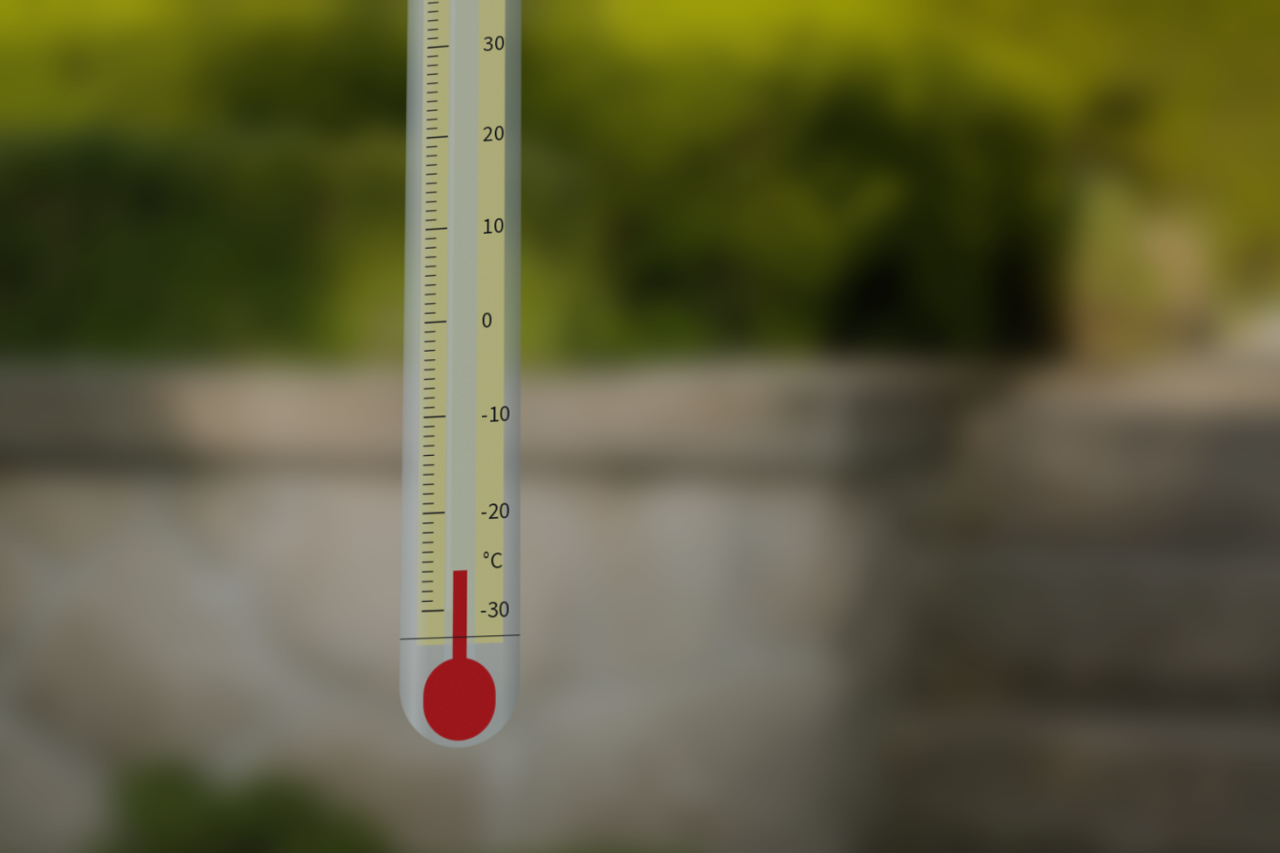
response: -26; °C
